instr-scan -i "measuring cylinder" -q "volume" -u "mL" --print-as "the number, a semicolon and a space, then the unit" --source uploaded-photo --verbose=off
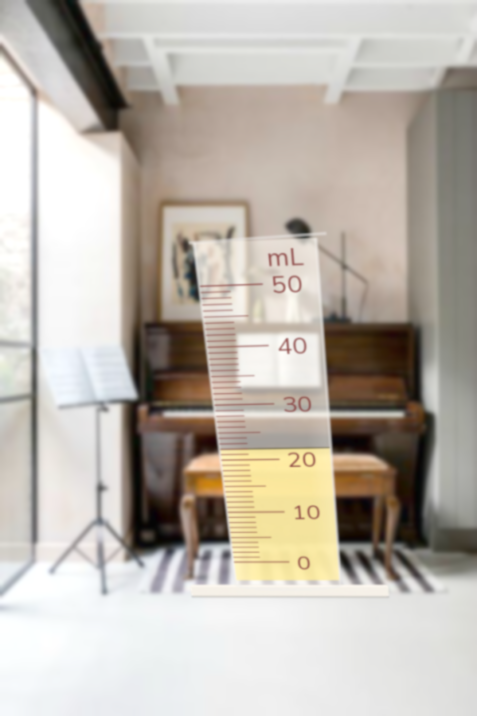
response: 22; mL
